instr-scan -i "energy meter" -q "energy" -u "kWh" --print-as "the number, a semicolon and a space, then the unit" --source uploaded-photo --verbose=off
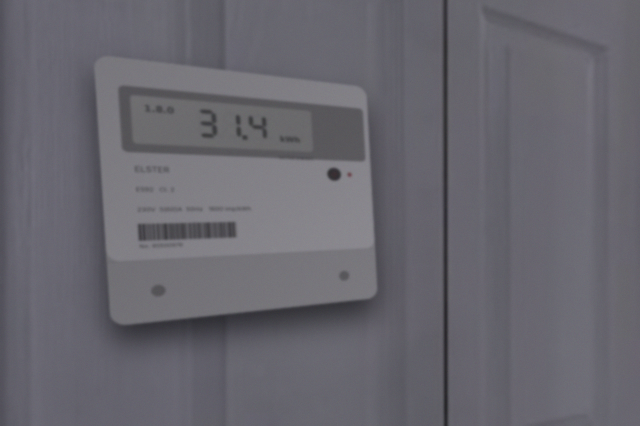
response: 31.4; kWh
